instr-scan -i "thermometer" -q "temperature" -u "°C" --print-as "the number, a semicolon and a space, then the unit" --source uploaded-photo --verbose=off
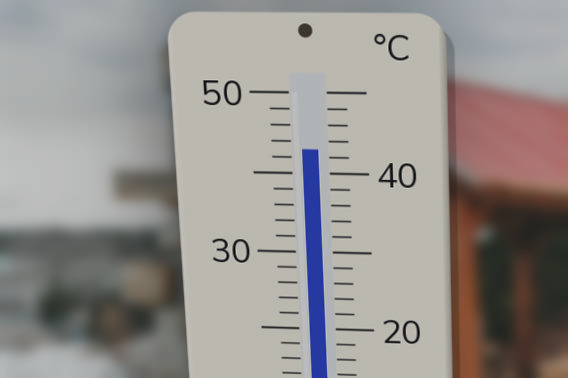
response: 43; °C
